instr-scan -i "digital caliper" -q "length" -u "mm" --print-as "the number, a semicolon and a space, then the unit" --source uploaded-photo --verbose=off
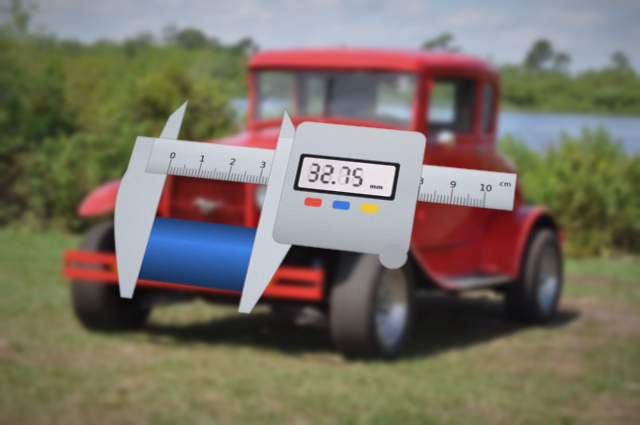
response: 32.75; mm
